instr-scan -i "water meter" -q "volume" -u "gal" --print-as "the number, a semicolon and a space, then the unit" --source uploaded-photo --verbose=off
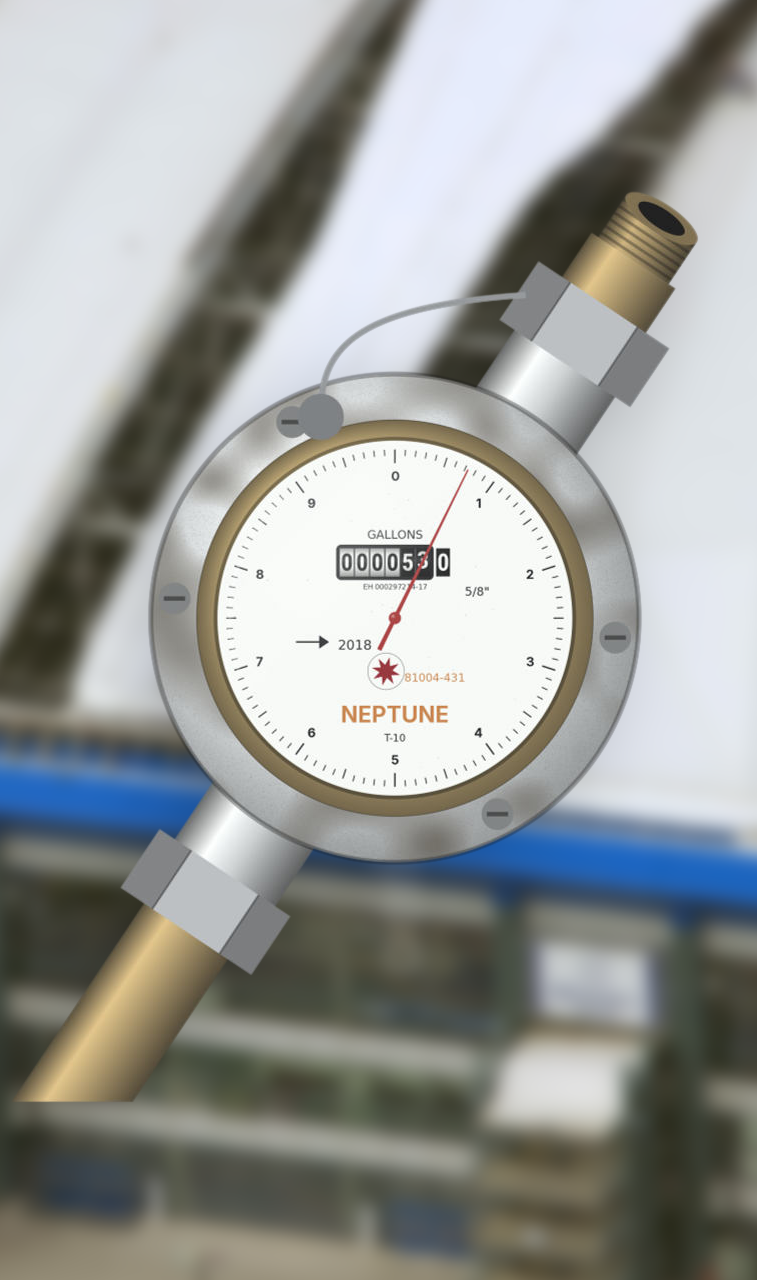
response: 530.7; gal
